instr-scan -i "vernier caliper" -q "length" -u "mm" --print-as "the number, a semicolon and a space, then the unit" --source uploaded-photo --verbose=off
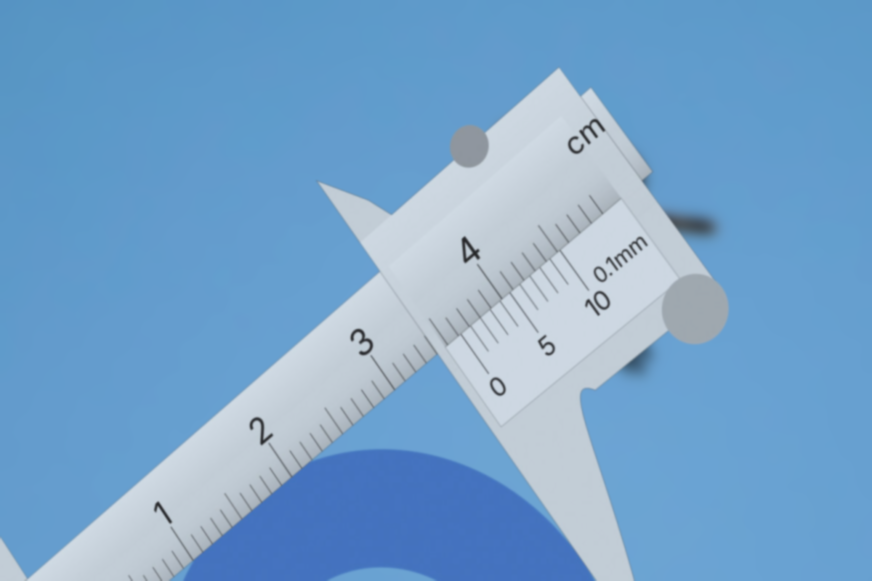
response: 36.2; mm
